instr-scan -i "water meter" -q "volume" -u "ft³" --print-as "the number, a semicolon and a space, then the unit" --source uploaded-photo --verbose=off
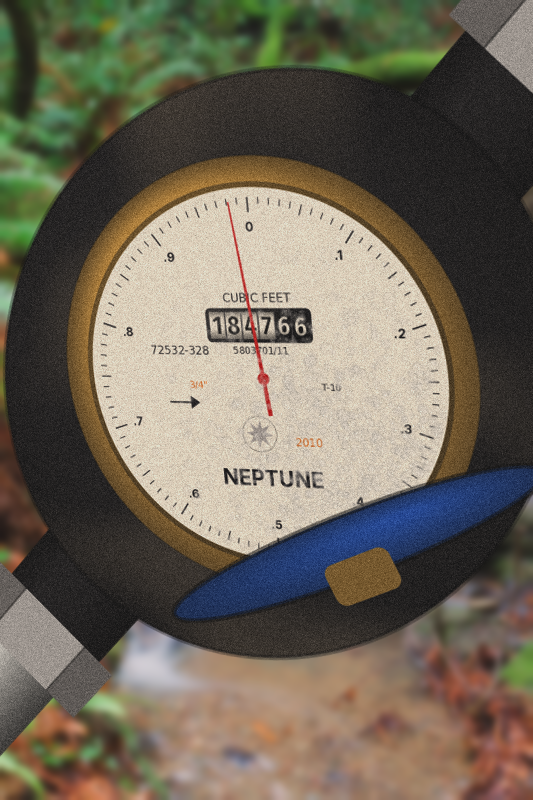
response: 184765.98; ft³
